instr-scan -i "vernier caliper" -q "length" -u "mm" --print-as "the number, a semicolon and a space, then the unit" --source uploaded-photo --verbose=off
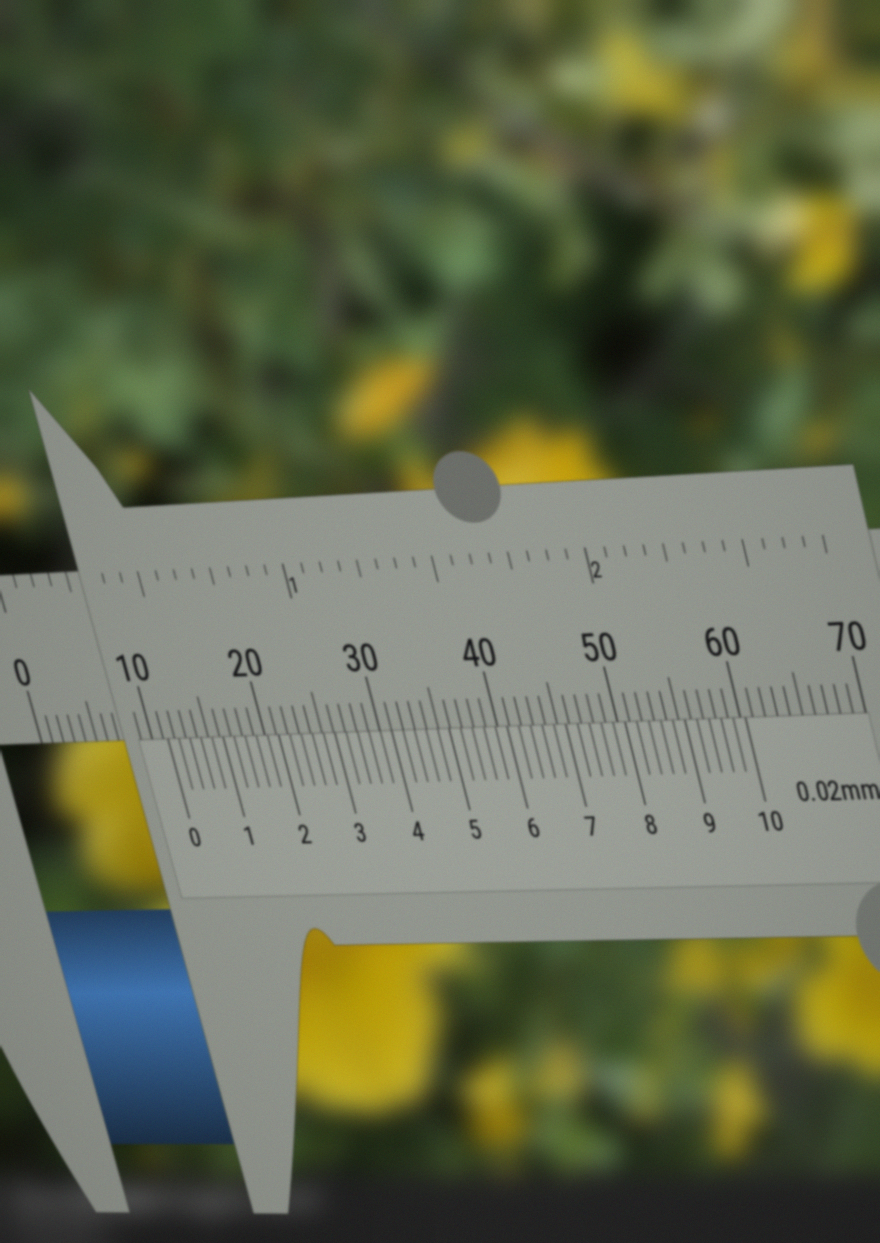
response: 11.4; mm
